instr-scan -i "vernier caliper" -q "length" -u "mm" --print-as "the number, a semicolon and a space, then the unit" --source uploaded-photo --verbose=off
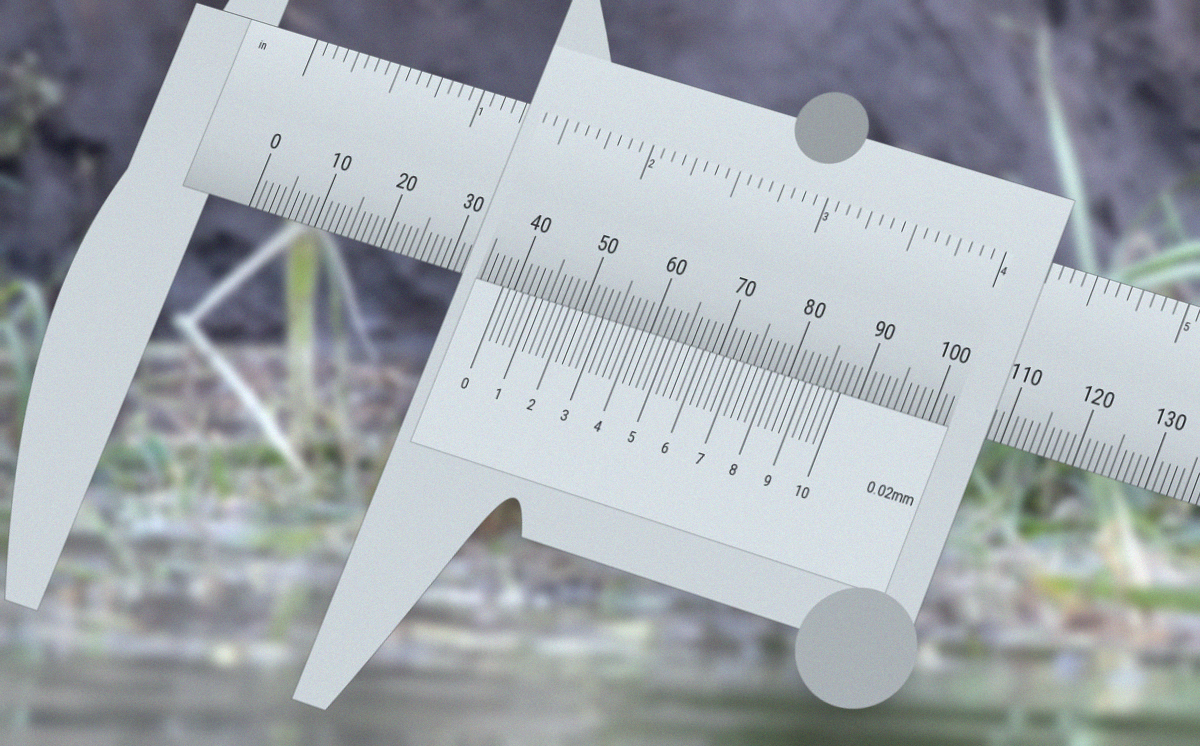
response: 38.4; mm
